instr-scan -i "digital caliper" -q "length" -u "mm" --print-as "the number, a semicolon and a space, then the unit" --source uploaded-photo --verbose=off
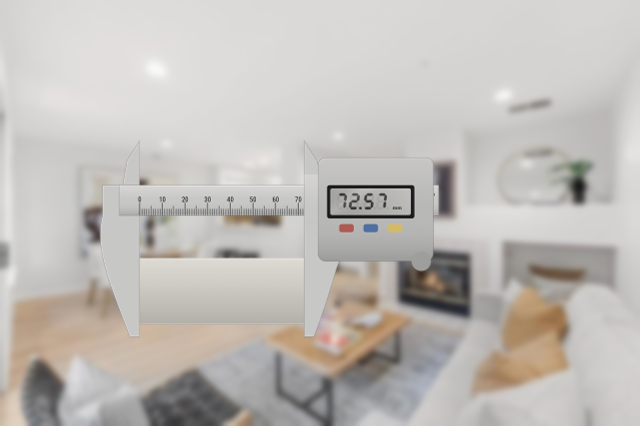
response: 72.57; mm
